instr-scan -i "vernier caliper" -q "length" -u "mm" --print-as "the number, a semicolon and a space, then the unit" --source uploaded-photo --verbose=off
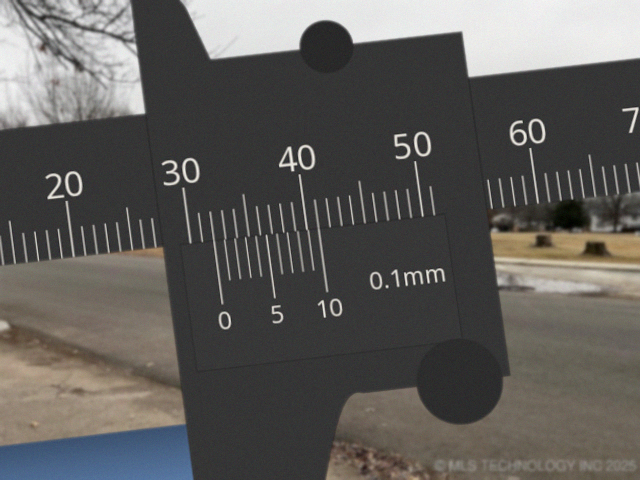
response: 32.0; mm
